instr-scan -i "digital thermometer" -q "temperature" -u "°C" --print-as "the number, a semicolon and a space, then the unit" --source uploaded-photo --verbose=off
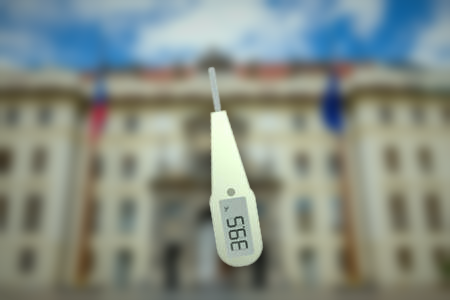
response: 39.5; °C
